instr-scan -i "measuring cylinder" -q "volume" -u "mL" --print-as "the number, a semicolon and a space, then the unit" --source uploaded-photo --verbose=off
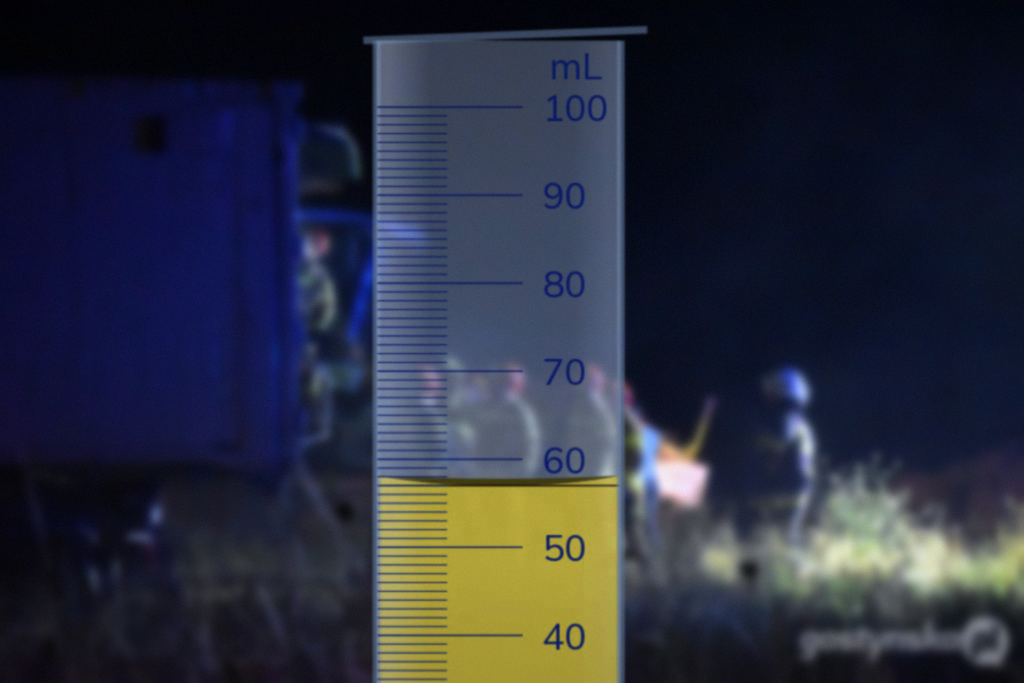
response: 57; mL
